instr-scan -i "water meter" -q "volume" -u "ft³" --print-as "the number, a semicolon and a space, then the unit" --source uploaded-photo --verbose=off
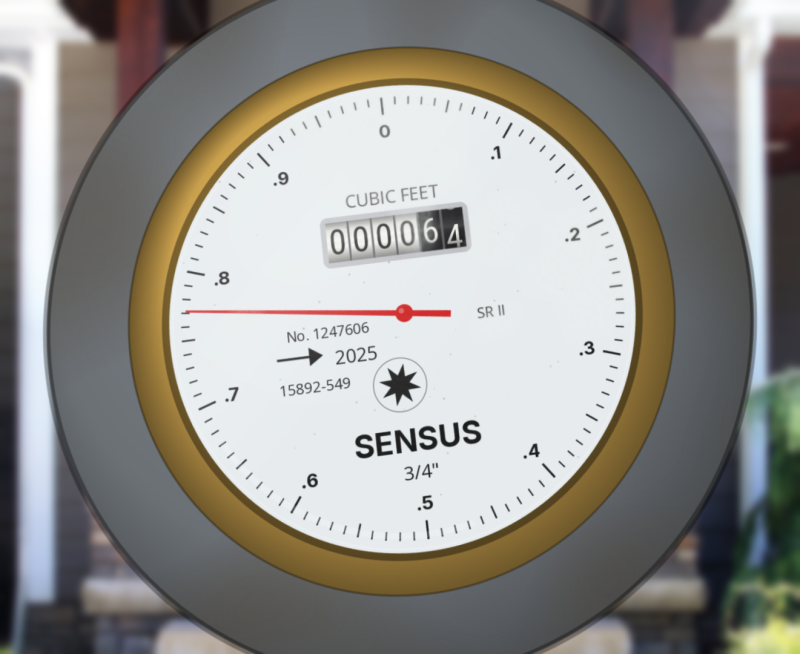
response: 63.77; ft³
